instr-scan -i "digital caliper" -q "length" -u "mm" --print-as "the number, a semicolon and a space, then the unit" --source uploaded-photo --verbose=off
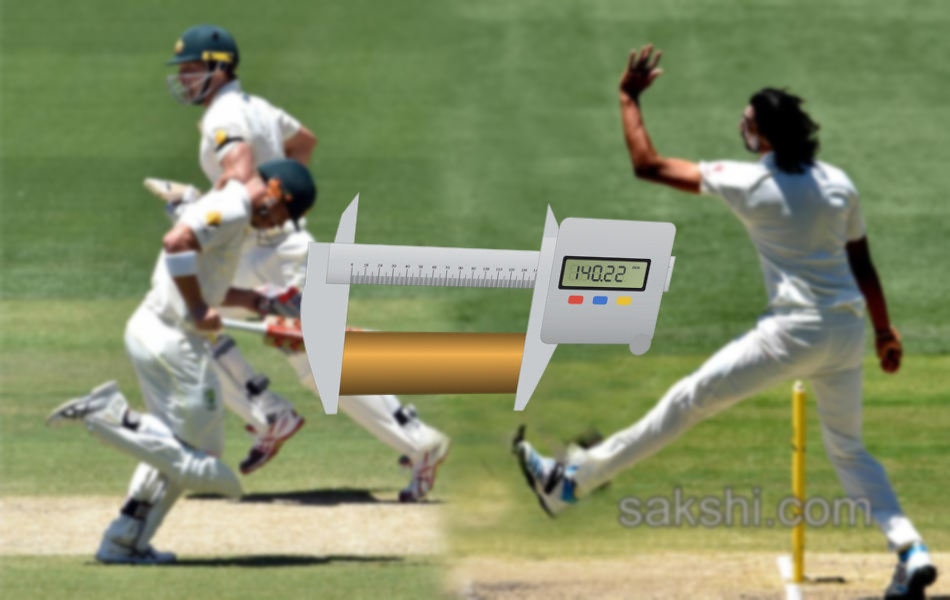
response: 140.22; mm
